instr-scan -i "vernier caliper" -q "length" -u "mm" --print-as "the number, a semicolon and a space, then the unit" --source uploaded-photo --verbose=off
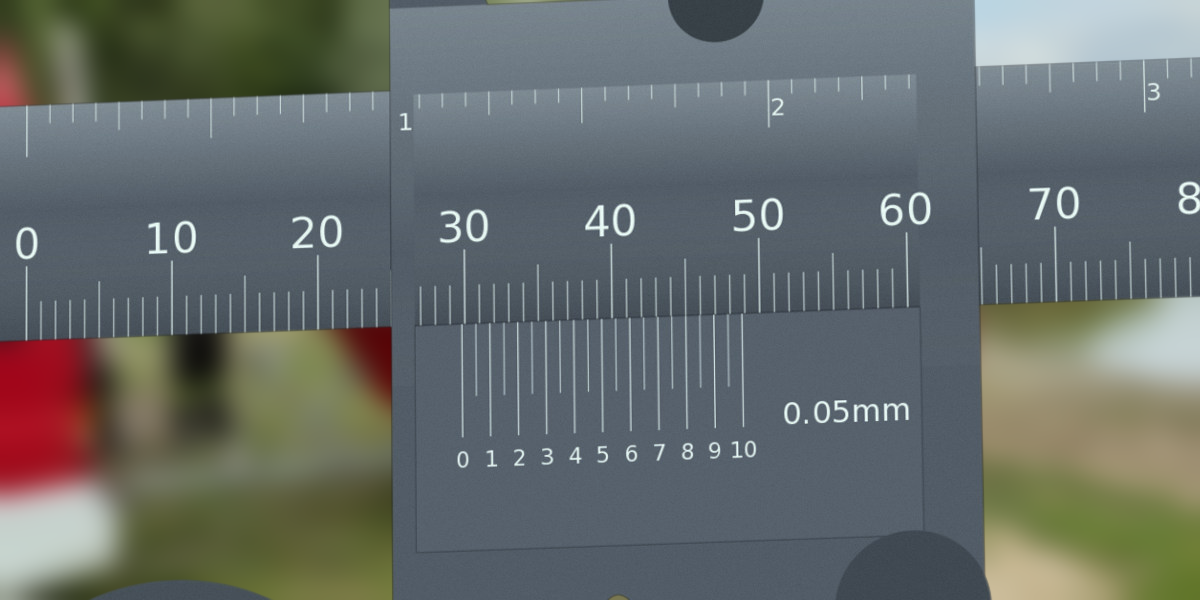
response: 29.8; mm
